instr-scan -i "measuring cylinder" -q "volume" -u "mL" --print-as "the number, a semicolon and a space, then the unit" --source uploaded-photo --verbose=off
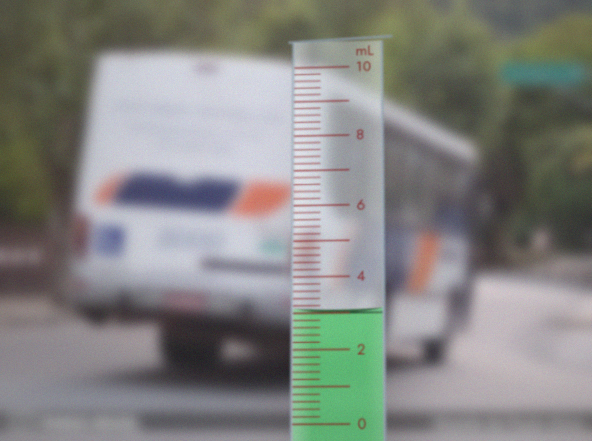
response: 3; mL
